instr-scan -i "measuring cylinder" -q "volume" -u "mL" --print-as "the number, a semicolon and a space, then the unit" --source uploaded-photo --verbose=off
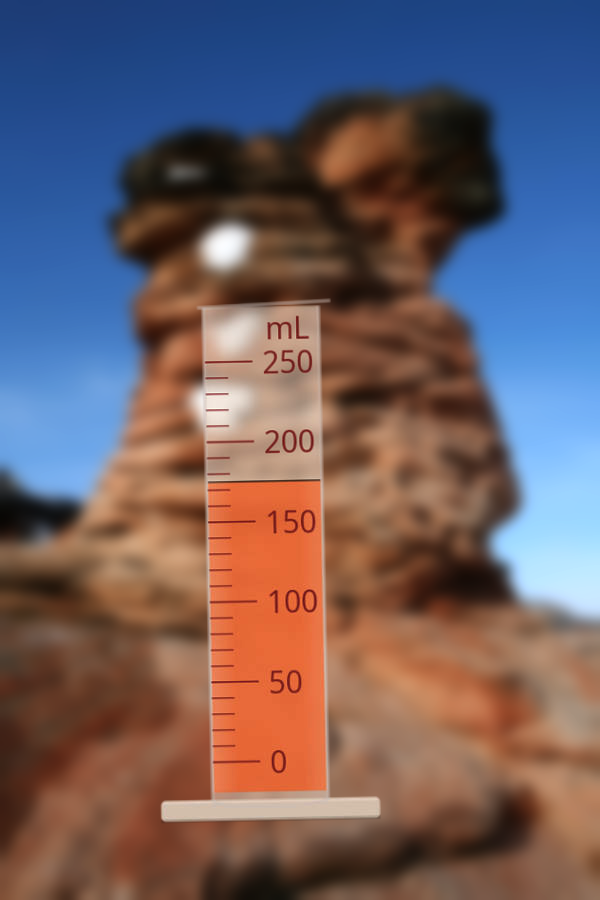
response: 175; mL
